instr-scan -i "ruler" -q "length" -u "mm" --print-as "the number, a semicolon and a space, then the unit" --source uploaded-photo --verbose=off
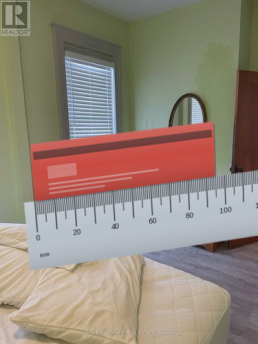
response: 95; mm
